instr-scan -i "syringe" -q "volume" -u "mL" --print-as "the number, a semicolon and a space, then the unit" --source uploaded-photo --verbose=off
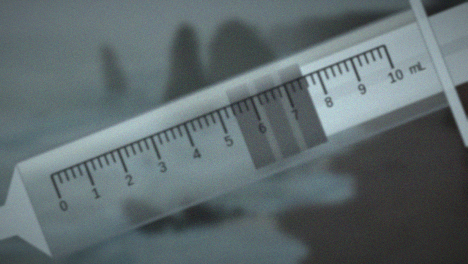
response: 5.4; mL
